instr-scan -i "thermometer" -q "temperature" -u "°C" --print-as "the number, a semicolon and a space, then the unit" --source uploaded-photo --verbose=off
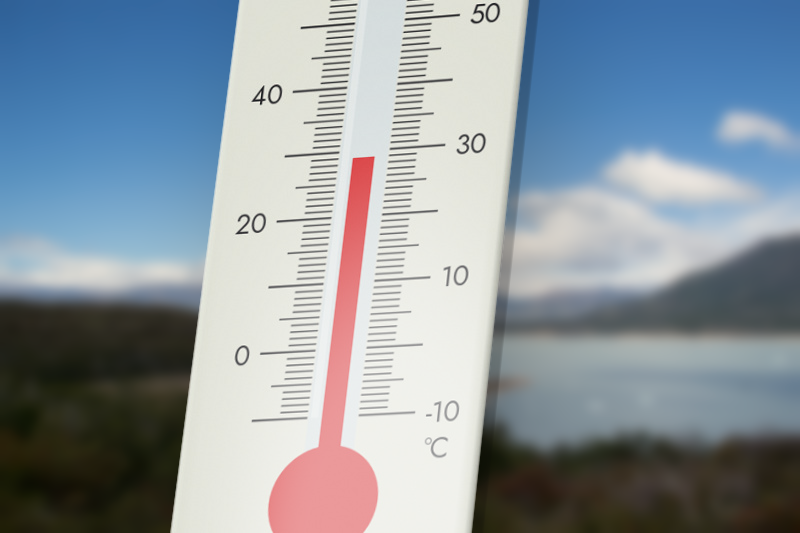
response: 29; °C
